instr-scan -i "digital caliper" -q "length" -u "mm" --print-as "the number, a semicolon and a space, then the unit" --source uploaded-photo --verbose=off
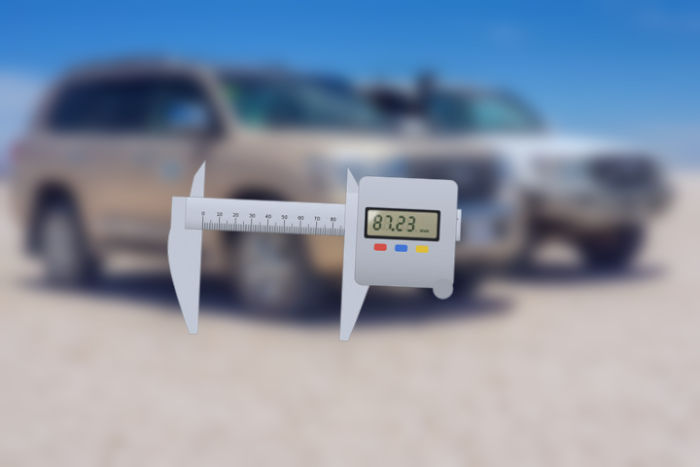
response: 87.23; mm
